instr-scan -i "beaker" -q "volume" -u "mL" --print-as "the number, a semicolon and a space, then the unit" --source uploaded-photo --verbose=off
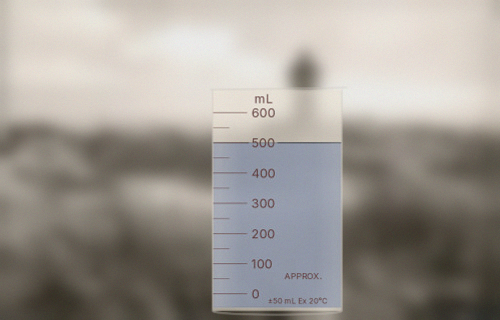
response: 500; mL
